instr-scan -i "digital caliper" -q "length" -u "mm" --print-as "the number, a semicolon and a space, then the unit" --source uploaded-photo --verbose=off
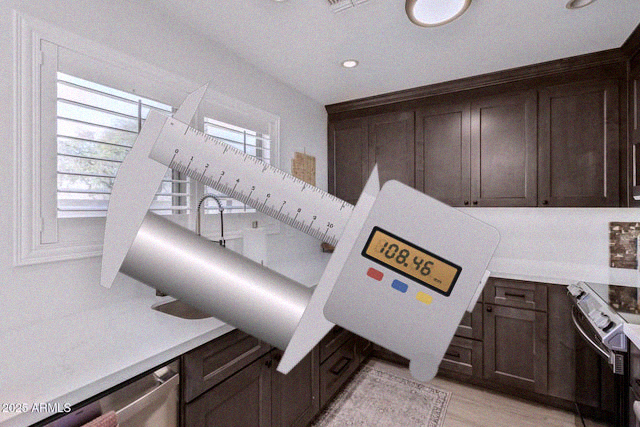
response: 108.46; mm
